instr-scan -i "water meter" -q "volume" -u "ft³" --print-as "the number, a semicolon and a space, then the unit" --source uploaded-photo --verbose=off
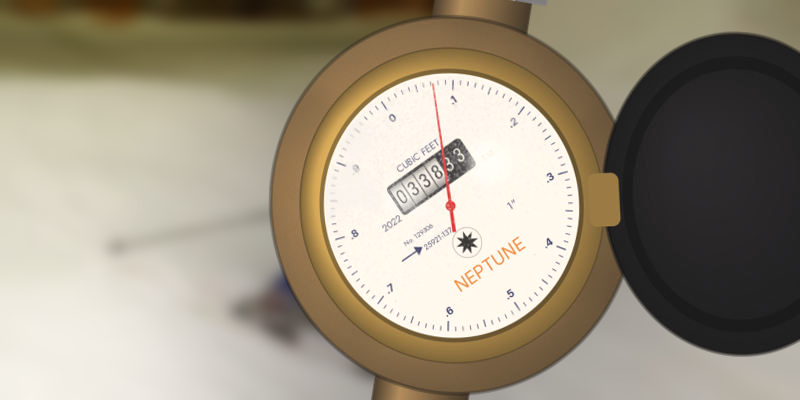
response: 33833.07; ft³
